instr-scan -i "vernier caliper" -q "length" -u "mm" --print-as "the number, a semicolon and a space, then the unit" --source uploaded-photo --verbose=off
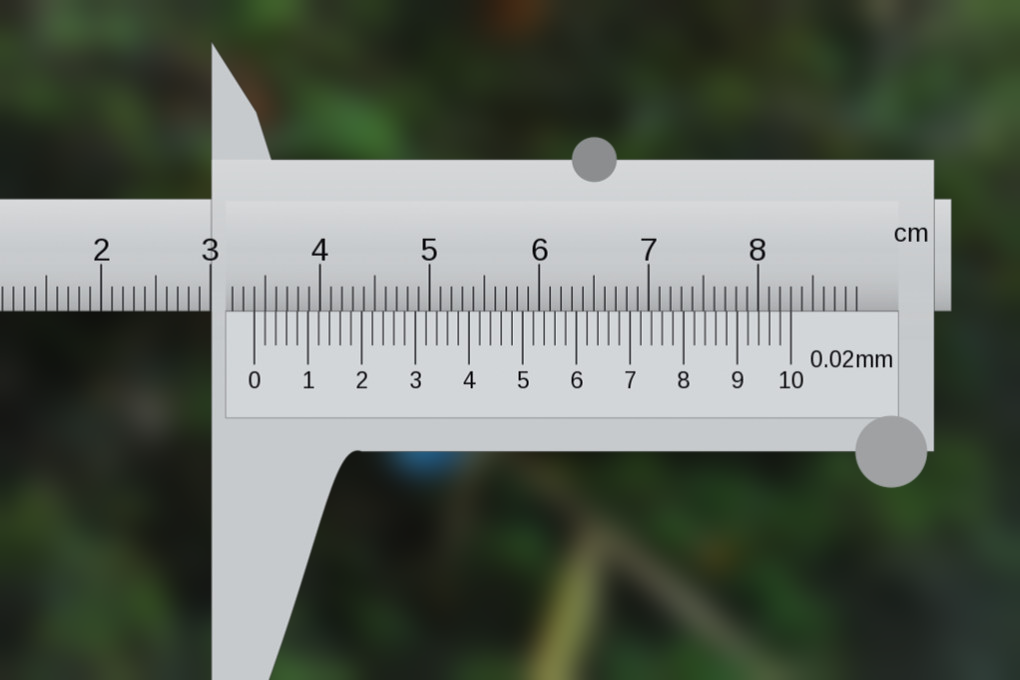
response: 34.0; mm
